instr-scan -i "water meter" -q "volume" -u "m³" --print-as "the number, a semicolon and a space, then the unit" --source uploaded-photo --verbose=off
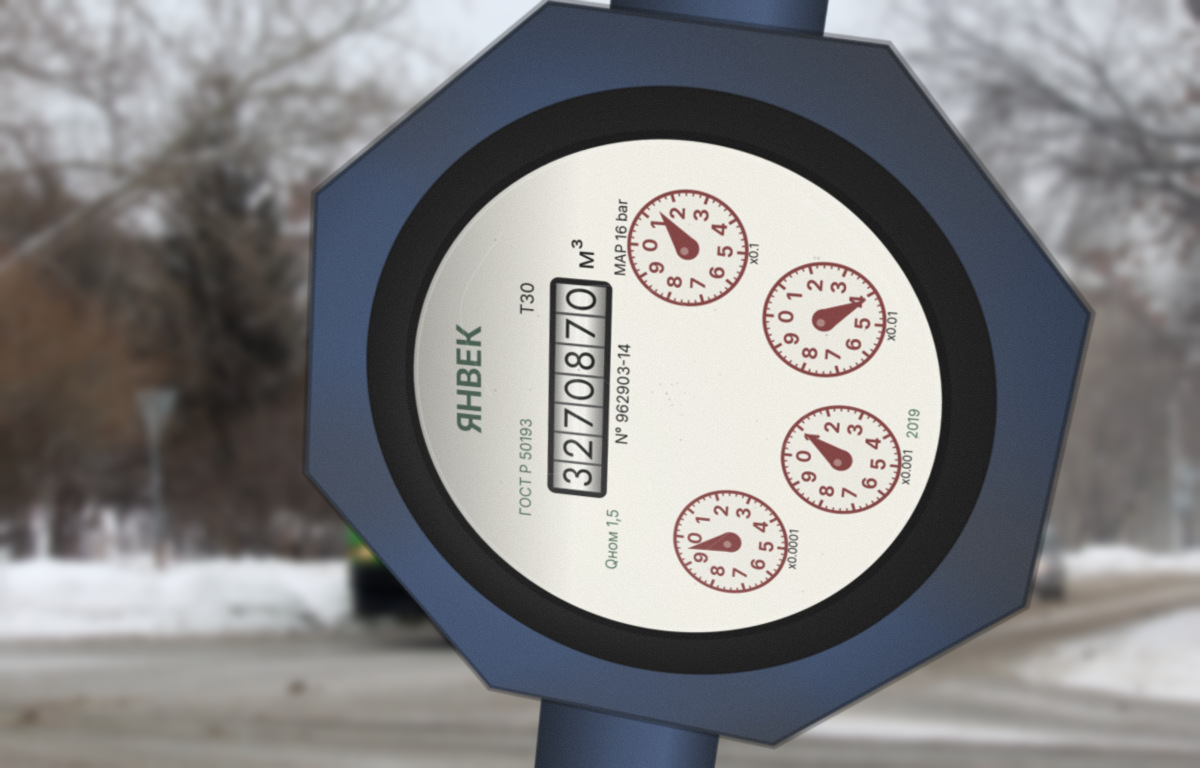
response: 3270870.1409; m³
